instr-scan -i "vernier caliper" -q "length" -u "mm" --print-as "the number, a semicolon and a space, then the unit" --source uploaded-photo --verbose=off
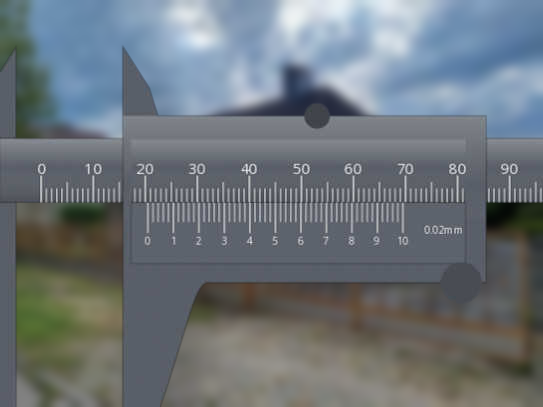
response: 20.5; mm
